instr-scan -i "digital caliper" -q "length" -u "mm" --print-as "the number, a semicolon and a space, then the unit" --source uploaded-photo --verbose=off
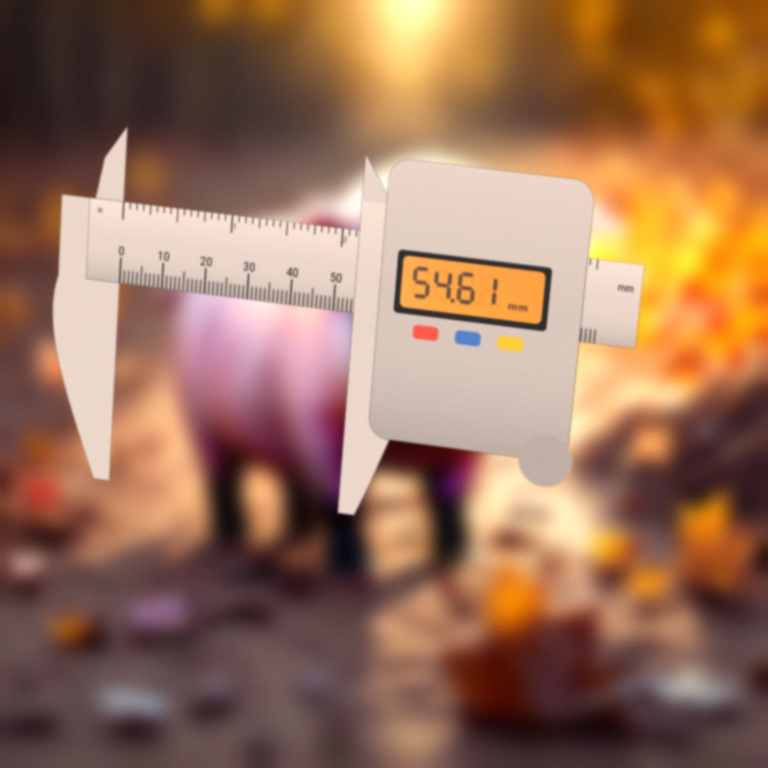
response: 54.61; mm
